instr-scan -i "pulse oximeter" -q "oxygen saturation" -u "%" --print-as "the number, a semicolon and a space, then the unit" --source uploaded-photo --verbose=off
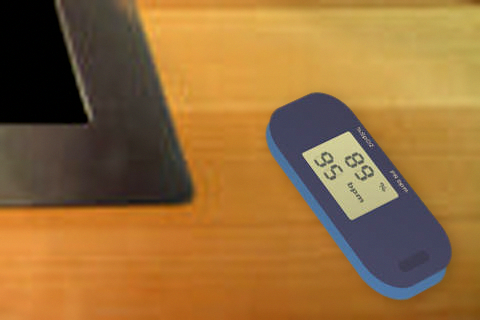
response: 89; %
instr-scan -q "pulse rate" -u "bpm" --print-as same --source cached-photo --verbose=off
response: 95; bpm
